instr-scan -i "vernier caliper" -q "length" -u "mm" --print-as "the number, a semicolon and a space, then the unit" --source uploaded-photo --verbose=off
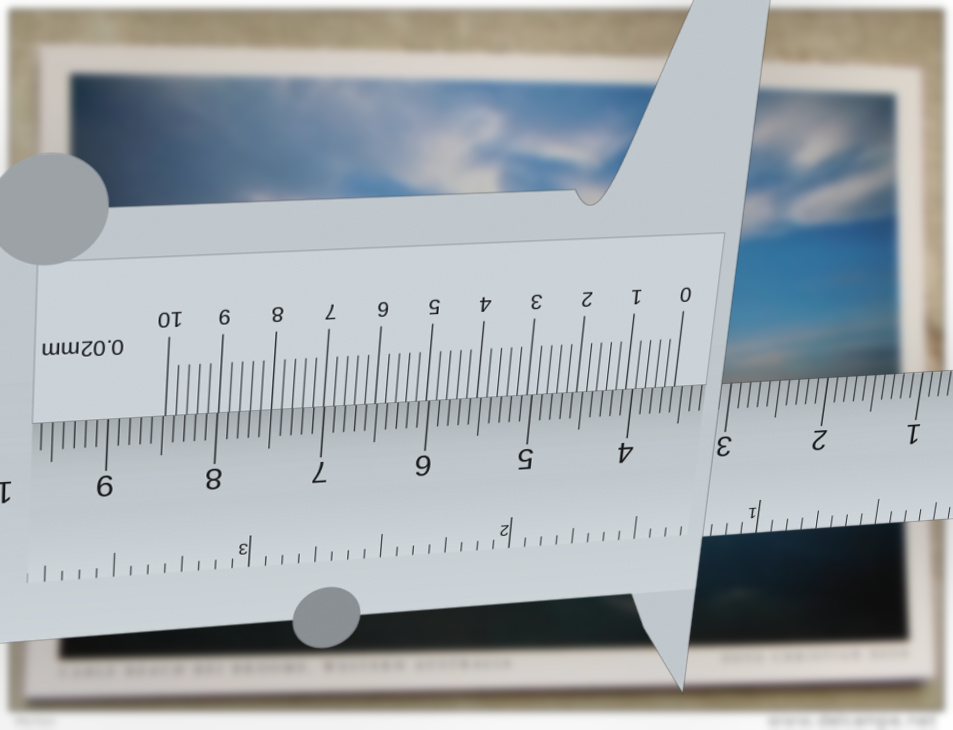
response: 35.8; mm
